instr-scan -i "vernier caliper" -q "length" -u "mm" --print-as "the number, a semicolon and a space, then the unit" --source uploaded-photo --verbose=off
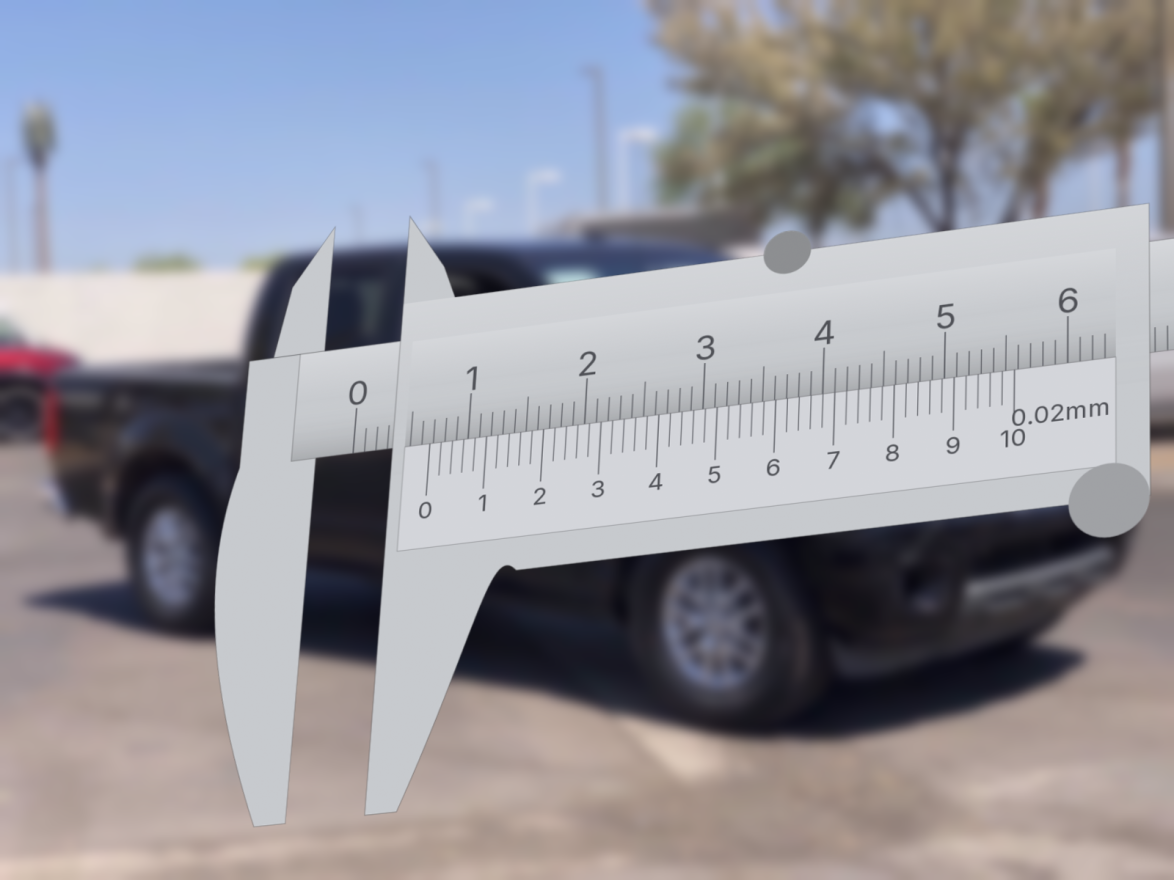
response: 6.7; mm
